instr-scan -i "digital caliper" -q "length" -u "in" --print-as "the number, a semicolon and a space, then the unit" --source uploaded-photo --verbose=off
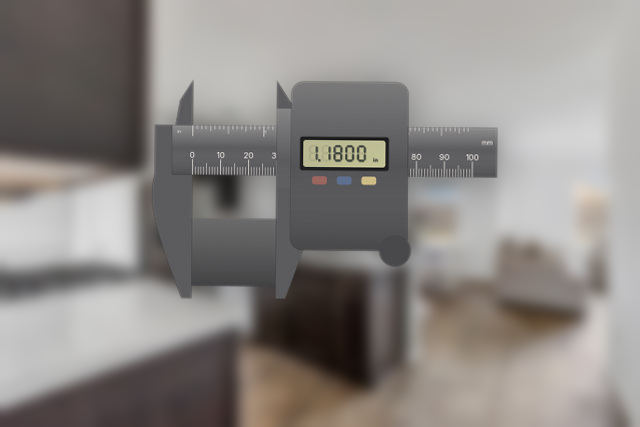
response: 1.1800; in
